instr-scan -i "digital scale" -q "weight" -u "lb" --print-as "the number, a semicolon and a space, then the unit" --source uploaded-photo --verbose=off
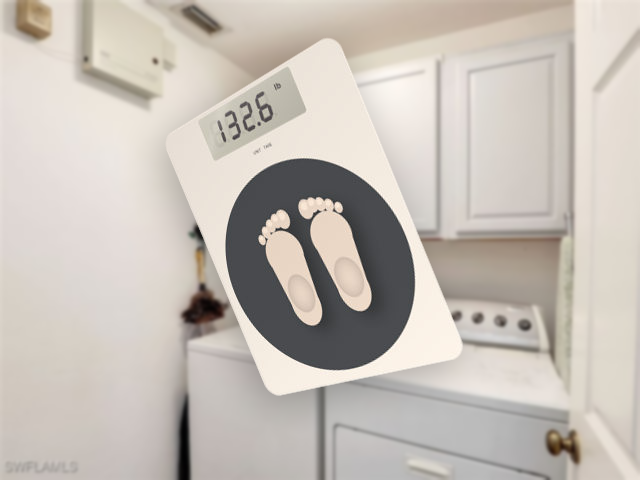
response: 132.6; lb
